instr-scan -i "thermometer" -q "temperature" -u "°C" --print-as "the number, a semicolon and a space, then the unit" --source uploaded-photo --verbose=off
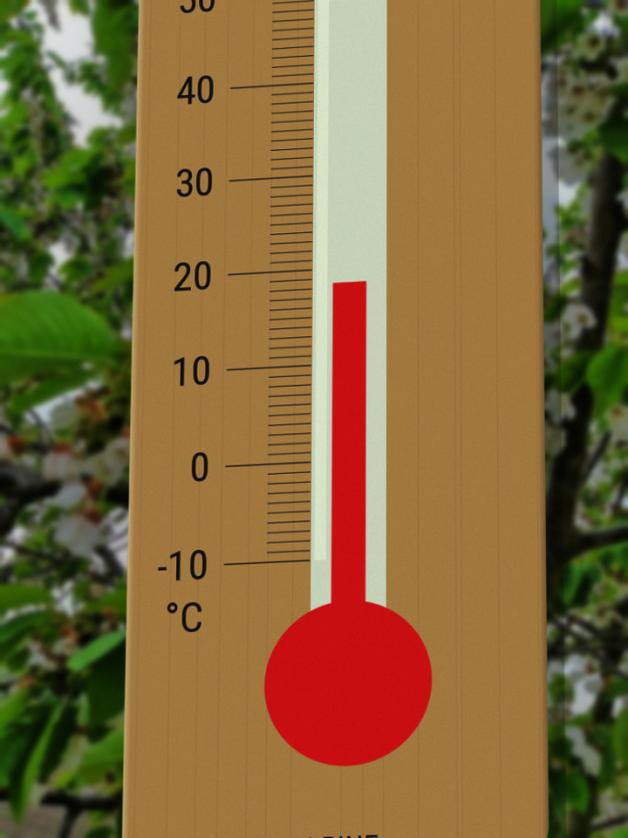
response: 18.5; °C
